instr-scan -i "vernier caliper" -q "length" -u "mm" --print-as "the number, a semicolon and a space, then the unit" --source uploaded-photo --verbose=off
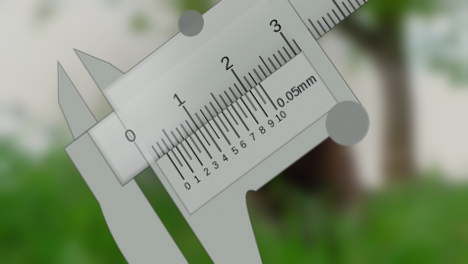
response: 3.4; mm
